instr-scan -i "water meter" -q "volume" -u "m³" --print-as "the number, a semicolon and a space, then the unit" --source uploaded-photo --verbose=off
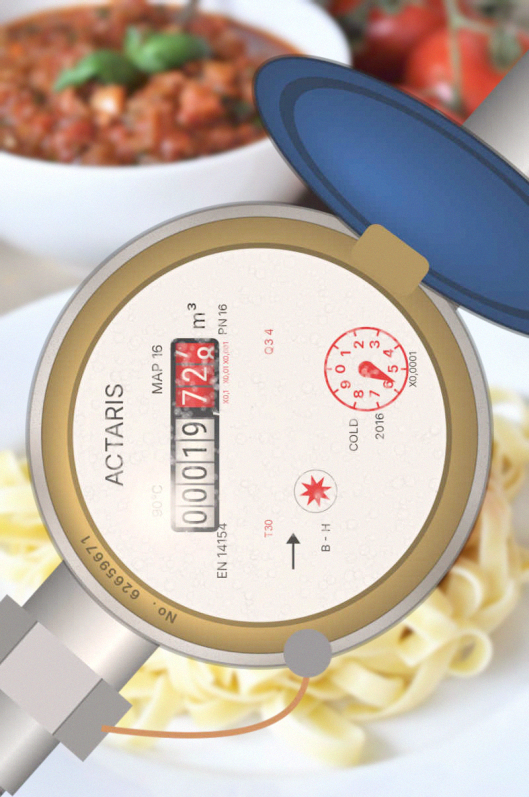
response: 19.7275; m³
